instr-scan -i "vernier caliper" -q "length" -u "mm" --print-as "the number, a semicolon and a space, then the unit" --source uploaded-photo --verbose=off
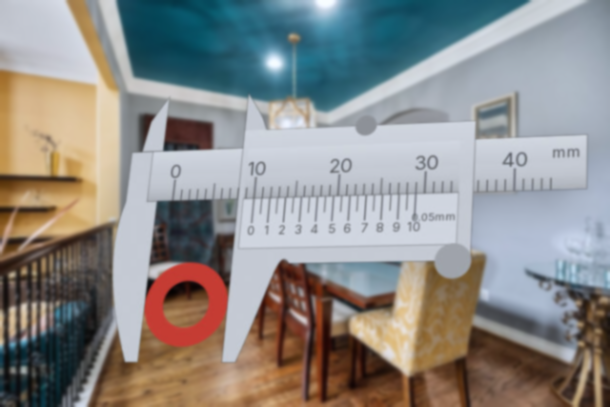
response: 10.0; mm
